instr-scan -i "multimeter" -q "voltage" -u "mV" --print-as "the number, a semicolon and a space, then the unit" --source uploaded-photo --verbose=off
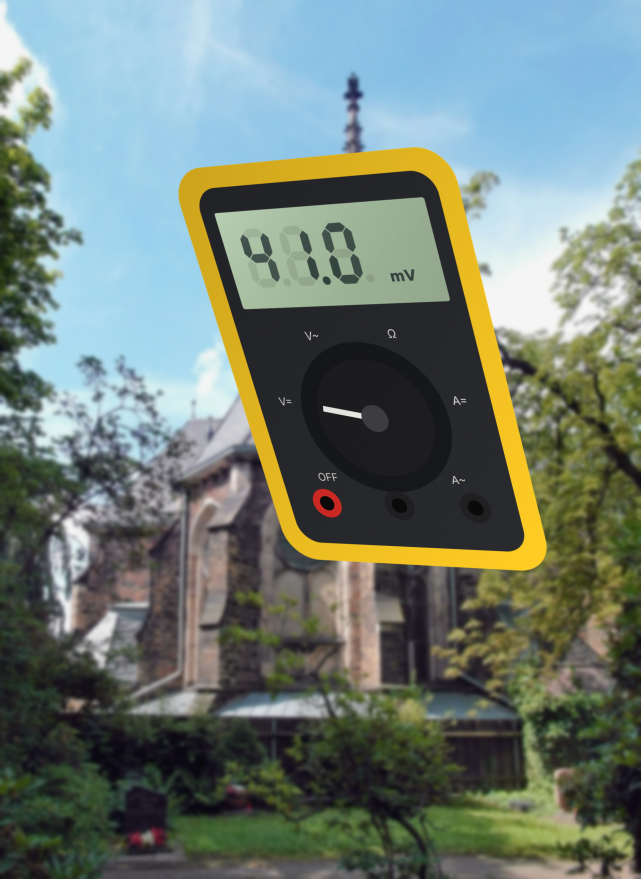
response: 41.0; mV
